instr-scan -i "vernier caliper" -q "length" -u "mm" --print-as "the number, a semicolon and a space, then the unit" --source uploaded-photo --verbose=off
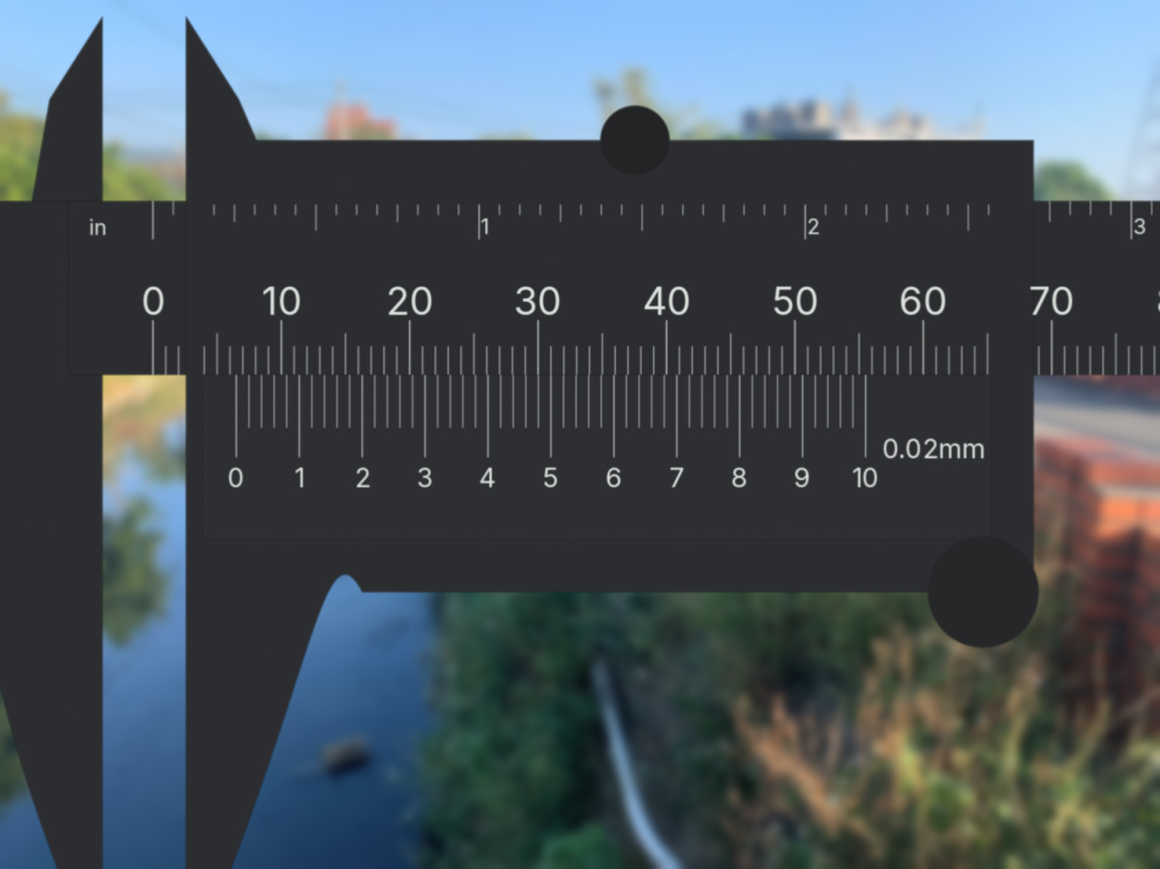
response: 6.5; mm
